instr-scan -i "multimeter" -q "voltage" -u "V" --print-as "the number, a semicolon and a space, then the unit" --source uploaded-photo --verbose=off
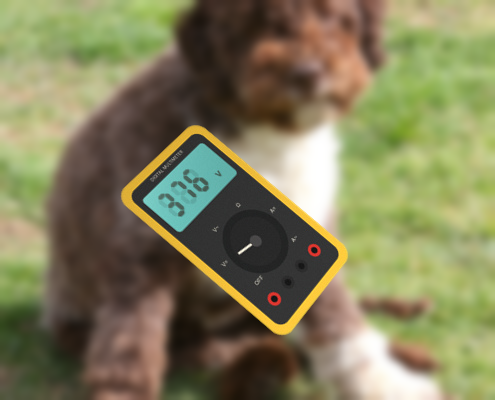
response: 376; V
